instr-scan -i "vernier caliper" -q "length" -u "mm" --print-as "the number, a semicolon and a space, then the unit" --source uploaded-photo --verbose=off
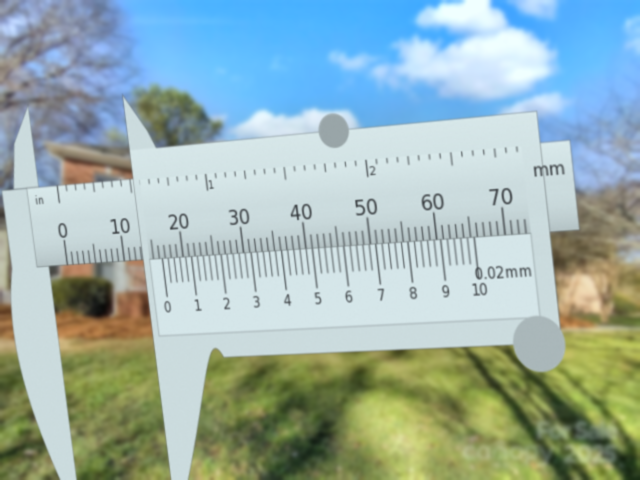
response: 16.5; mm
